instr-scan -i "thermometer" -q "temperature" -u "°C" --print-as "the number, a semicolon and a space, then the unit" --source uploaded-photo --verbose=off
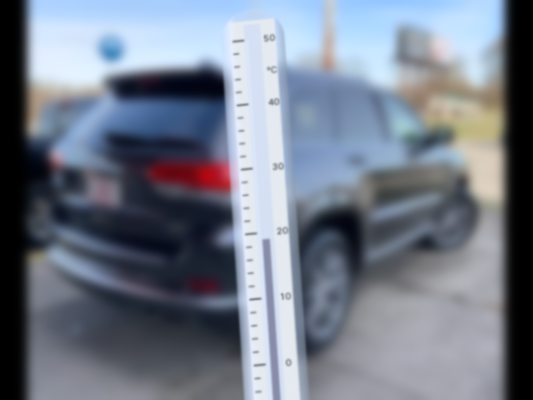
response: 19; °C
